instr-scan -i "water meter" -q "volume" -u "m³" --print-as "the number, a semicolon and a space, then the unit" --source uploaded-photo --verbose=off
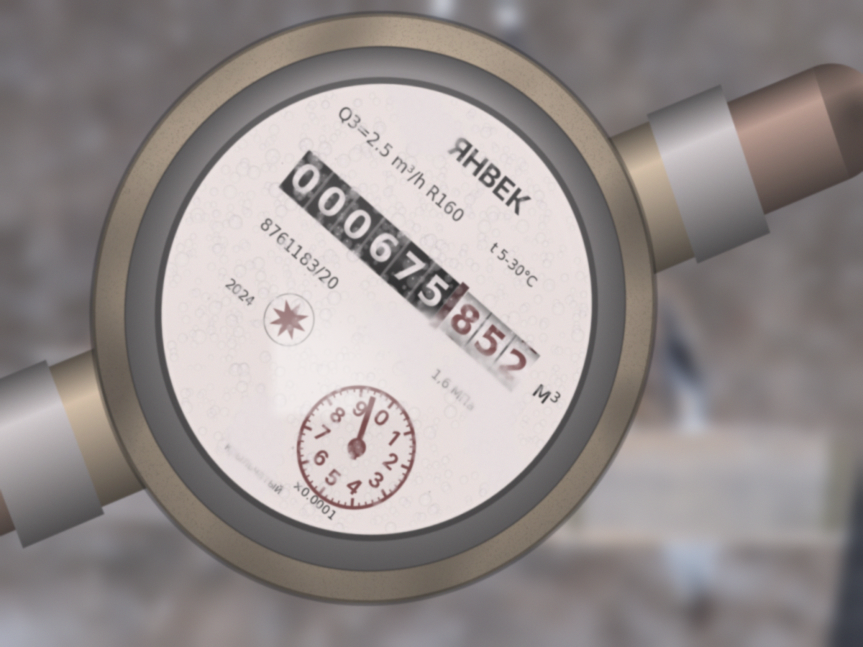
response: 675.8519; m³
